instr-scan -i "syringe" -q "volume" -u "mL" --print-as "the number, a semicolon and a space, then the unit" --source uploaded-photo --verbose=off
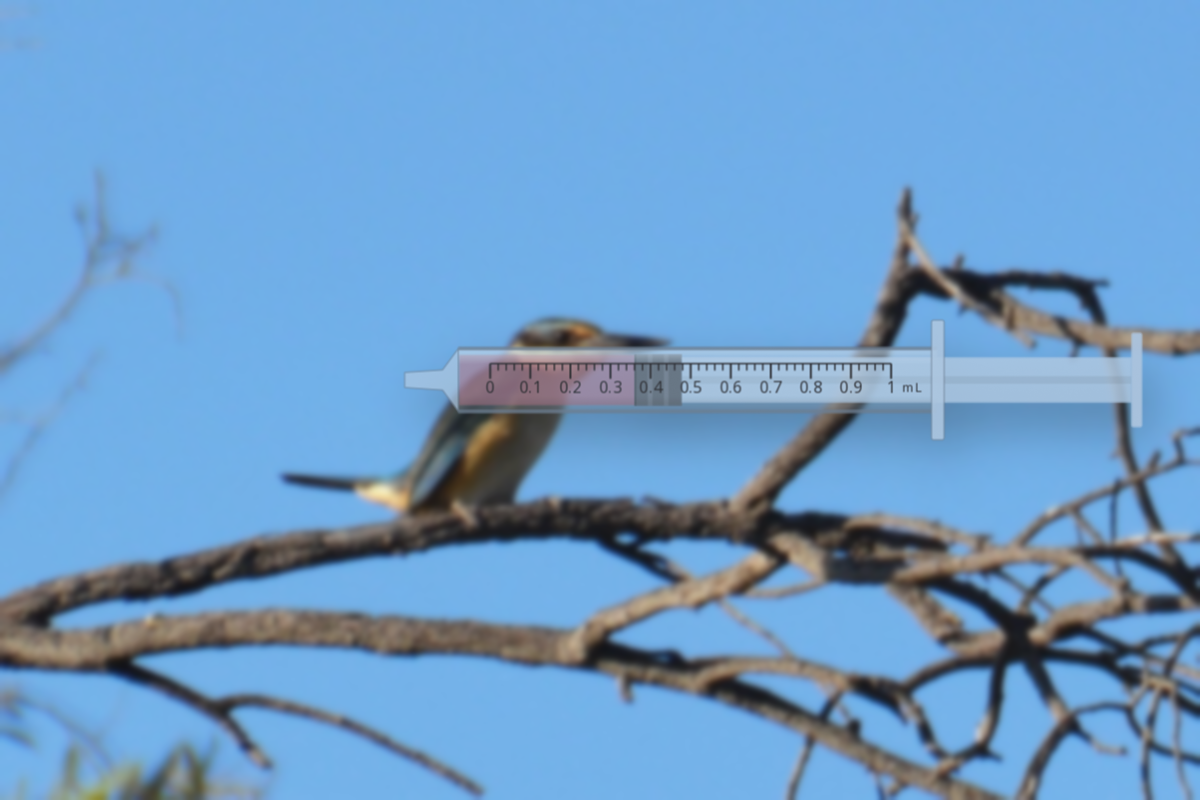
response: 0.36; mL
